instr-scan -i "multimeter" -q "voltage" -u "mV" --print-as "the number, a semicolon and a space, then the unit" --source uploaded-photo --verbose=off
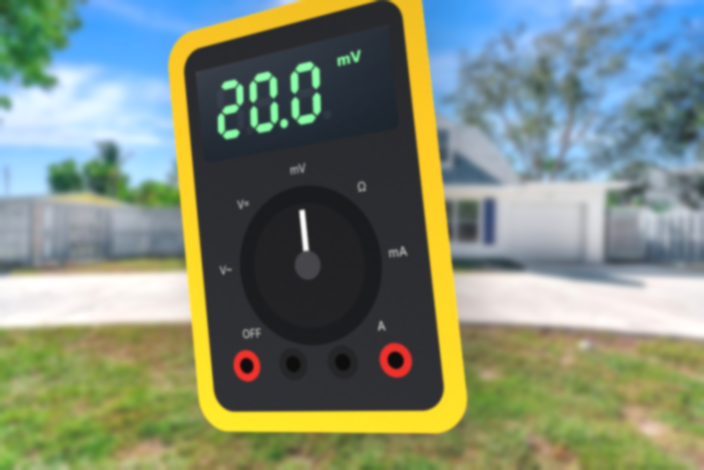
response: 20.0; mV
